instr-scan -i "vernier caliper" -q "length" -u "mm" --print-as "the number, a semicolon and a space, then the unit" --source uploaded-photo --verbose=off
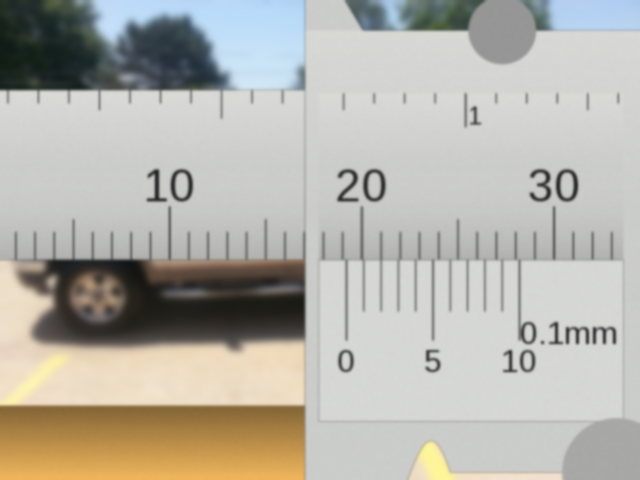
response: 19.2; mm
